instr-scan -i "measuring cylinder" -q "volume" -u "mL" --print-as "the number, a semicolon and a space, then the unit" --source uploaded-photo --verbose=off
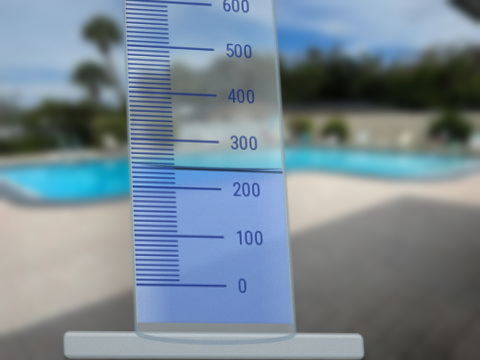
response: 240; mL
